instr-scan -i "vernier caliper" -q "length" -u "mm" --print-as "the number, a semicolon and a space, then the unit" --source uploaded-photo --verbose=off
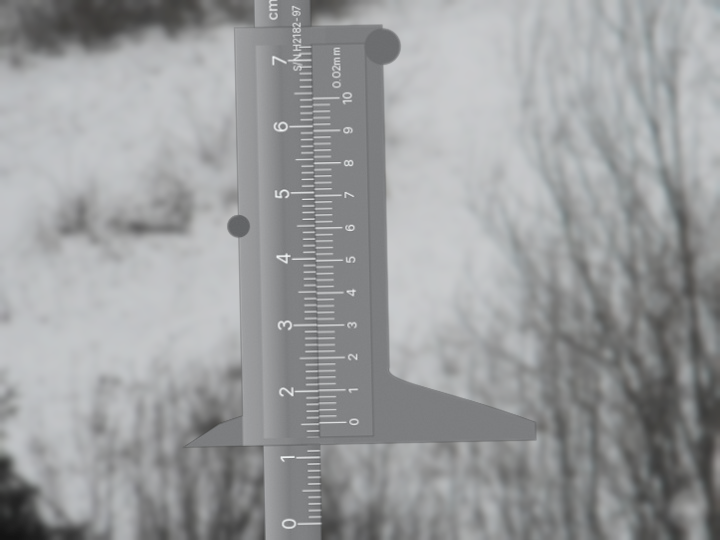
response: 15.2; mm
